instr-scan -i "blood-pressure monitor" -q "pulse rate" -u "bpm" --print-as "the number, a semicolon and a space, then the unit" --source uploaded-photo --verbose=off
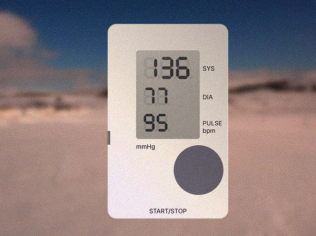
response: 95; bpm
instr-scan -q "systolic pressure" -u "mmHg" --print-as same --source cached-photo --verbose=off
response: 136; mmHg
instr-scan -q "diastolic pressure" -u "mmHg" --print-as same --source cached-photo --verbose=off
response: 77; mmHg
